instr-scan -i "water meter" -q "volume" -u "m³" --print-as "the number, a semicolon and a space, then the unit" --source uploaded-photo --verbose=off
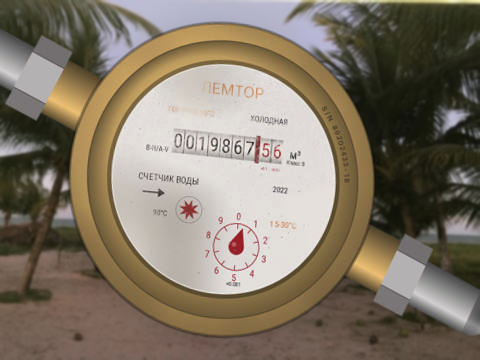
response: 19867.560; m³
